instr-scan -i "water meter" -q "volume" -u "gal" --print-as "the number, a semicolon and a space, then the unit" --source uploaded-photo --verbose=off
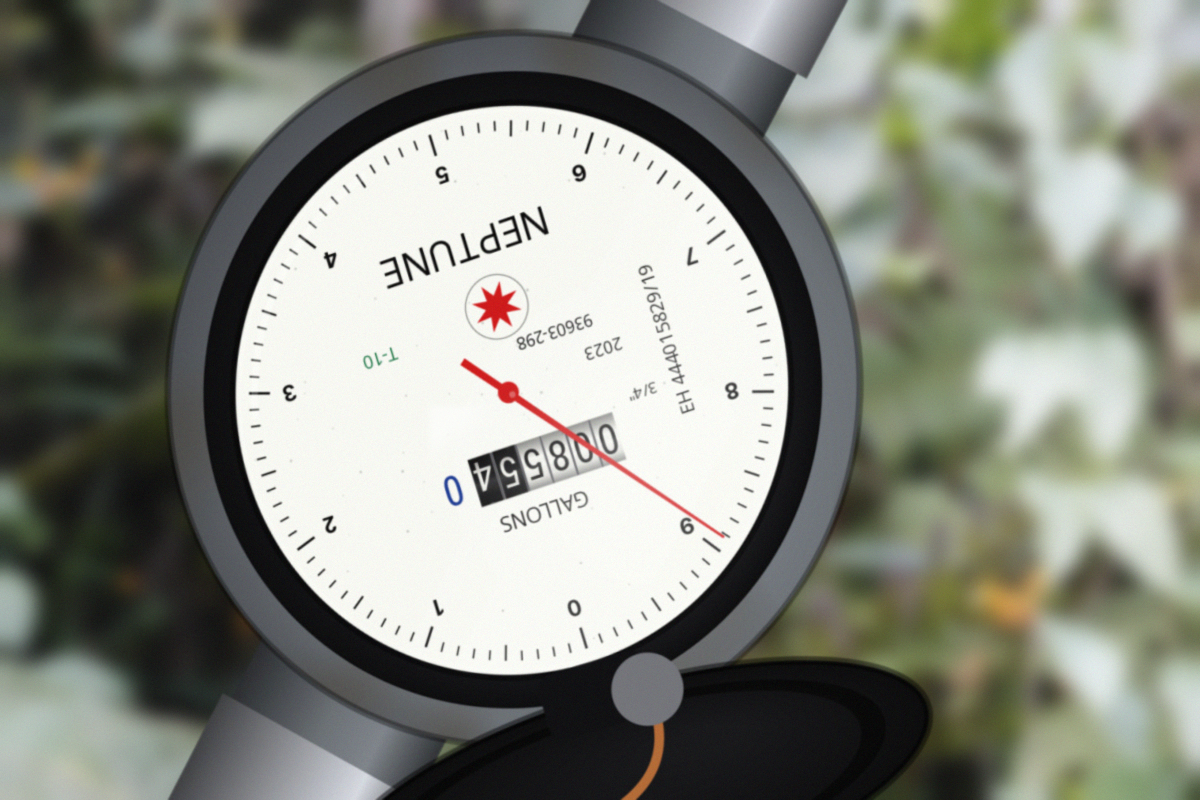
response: 85538.9; gal
